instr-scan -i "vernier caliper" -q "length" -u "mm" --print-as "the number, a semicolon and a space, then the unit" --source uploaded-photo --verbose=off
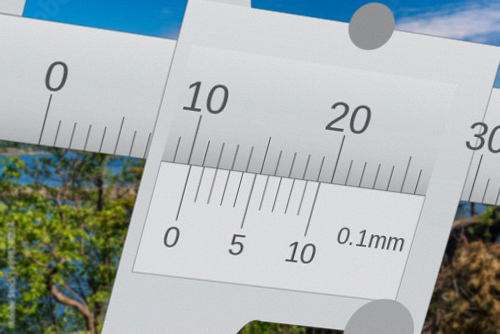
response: 10.2; mm
